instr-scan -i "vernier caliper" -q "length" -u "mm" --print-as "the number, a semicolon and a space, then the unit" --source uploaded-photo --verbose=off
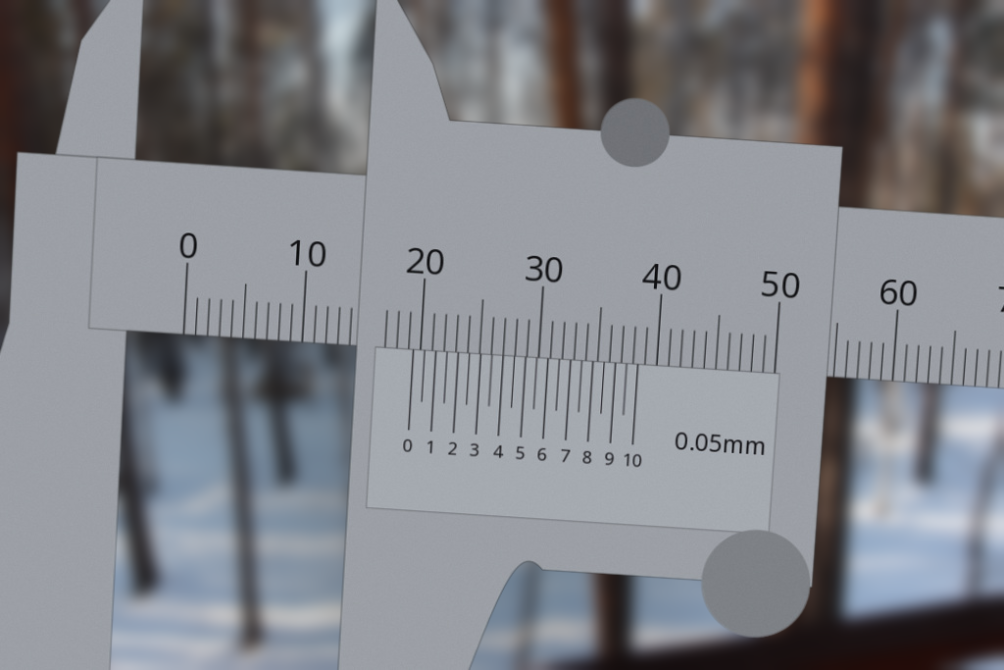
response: 19.4; mm
